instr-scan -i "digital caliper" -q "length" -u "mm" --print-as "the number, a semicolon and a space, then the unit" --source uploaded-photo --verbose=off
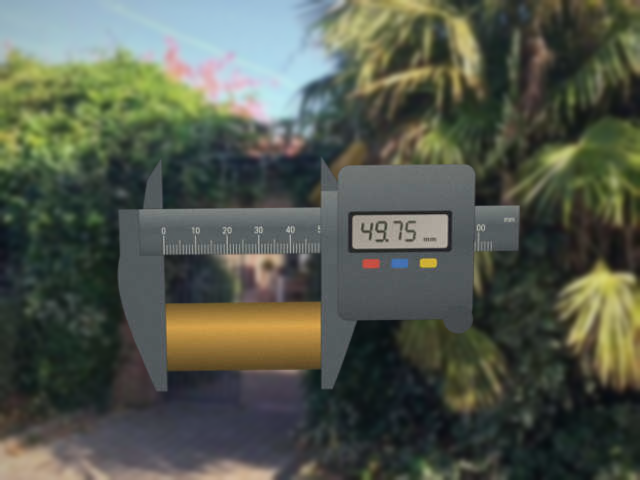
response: 49.75; mm
